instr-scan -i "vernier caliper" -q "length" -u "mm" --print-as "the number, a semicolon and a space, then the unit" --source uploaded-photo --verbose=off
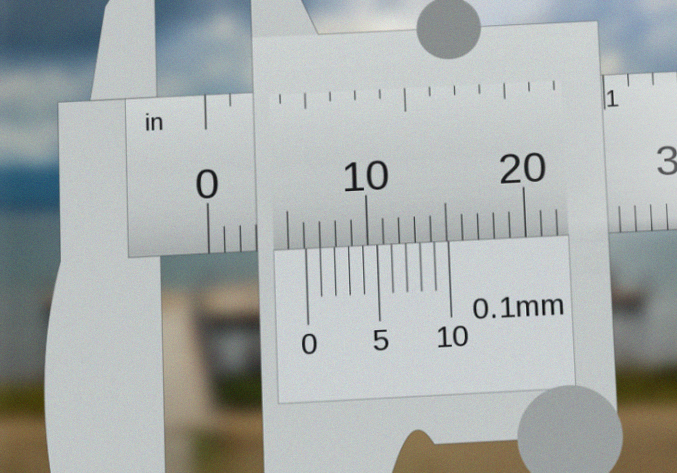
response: 6.1; mm
